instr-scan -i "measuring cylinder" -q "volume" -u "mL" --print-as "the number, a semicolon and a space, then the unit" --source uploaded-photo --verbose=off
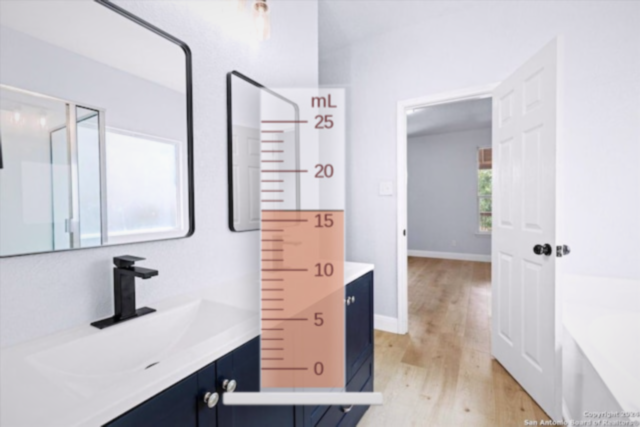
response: 16; mL
